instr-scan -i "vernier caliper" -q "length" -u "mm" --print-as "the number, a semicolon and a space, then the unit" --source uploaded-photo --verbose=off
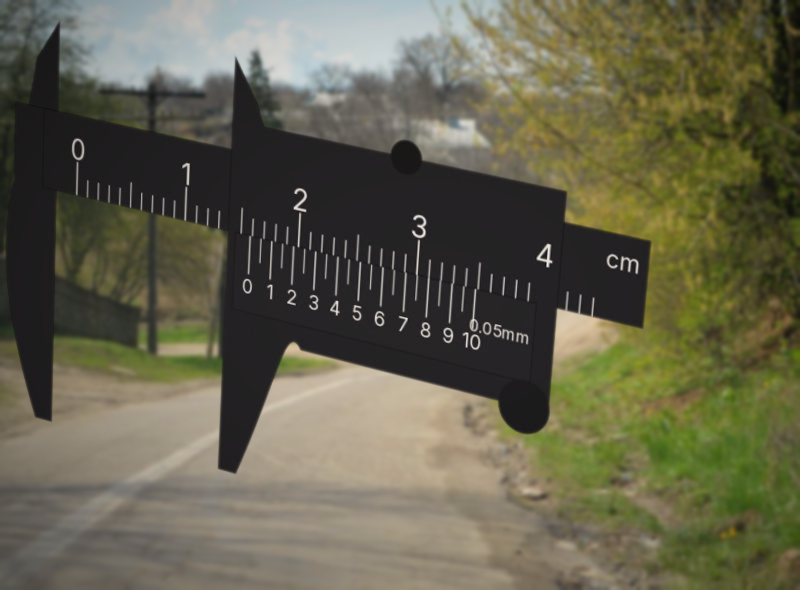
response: 15.8; mm
